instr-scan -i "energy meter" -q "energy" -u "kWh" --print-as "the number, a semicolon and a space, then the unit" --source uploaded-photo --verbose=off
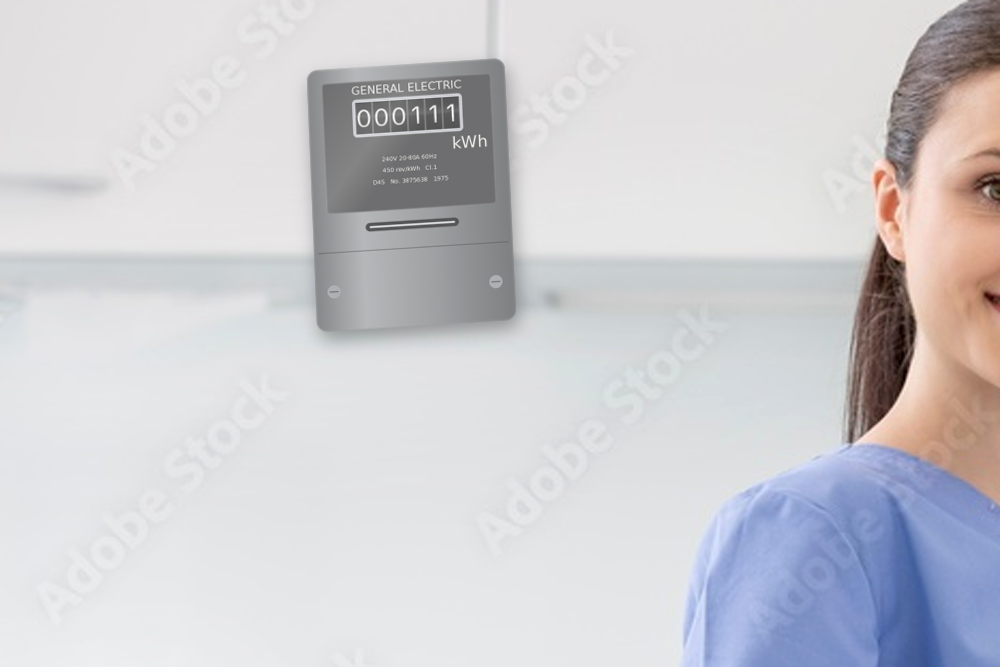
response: 111; kWh
